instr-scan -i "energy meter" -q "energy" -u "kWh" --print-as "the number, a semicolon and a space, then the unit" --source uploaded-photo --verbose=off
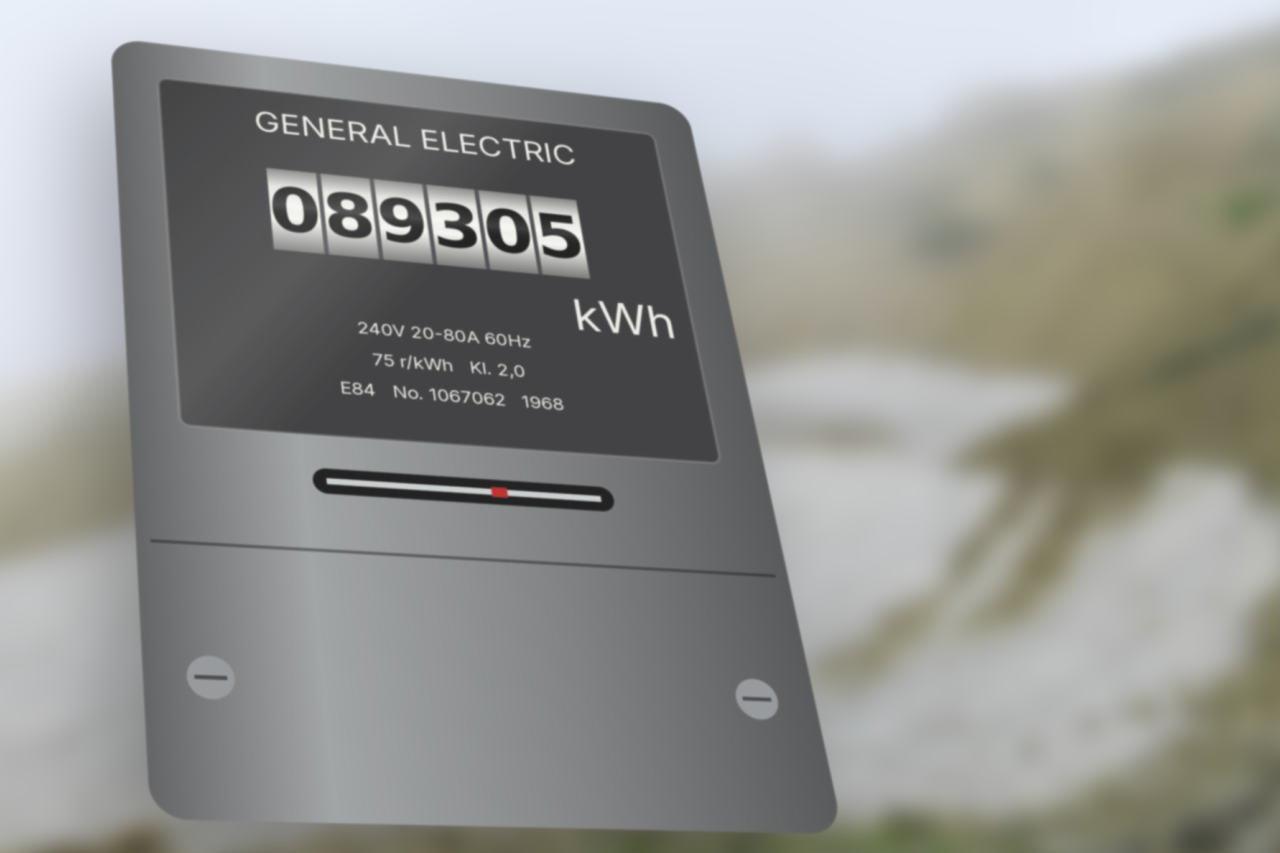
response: 89305; kWh
